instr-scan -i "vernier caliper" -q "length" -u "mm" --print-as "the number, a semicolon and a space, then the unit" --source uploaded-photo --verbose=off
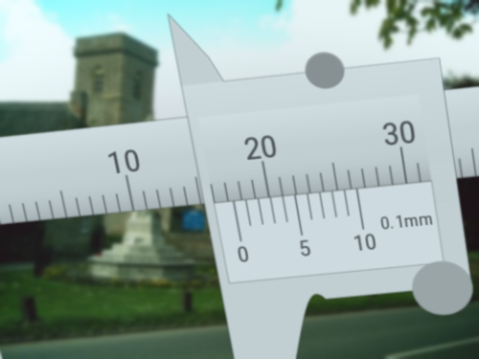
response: 17.4; mm
